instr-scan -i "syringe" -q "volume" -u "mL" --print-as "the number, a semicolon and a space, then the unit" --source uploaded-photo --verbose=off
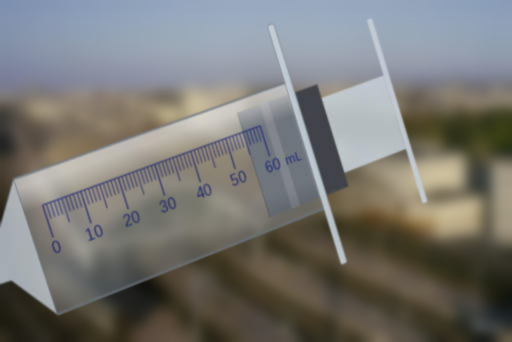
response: 55; mL
